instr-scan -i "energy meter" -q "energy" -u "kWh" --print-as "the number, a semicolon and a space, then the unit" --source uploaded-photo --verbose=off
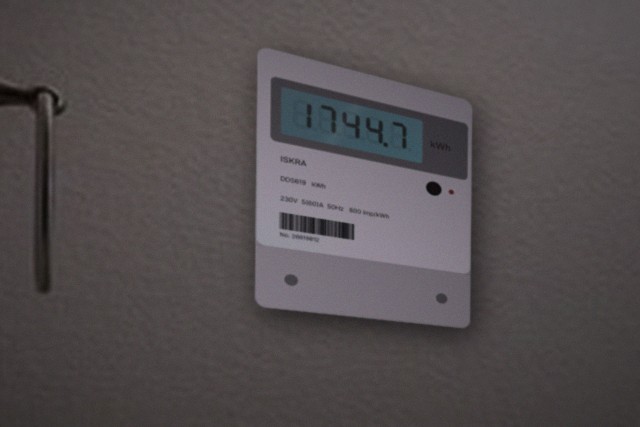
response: 1744.7; kWh
